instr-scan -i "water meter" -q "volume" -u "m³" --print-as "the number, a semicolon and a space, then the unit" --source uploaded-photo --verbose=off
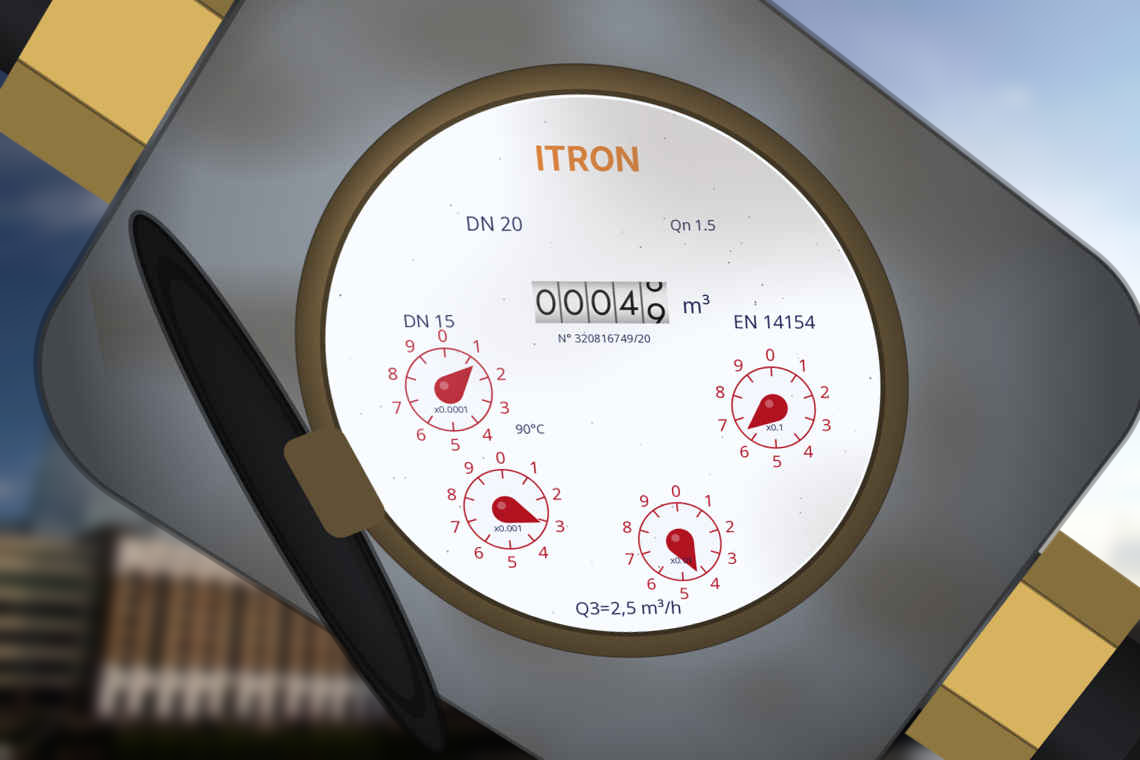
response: 48.6431; m³
